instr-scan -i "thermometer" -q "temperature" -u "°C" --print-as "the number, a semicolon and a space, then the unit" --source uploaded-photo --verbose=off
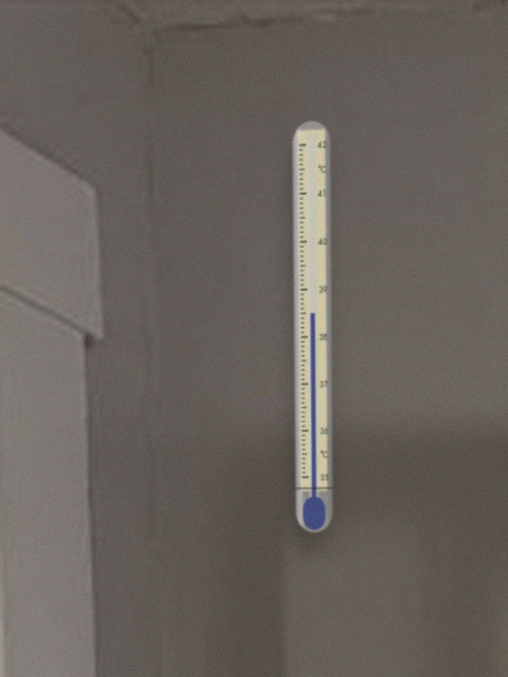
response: 38.5; °C
